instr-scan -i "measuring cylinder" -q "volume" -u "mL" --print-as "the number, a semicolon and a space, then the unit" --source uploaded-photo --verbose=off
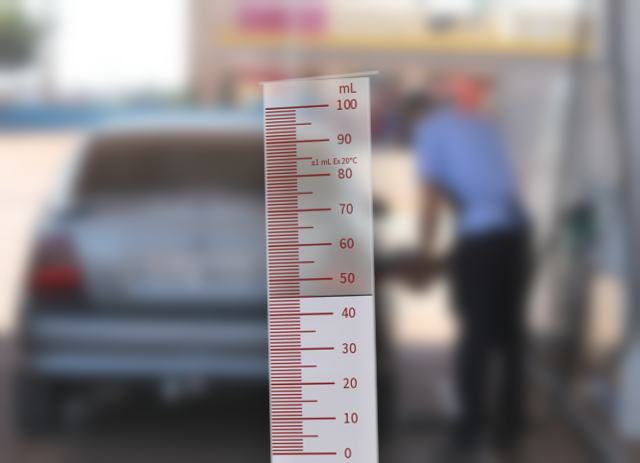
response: 45; mL
